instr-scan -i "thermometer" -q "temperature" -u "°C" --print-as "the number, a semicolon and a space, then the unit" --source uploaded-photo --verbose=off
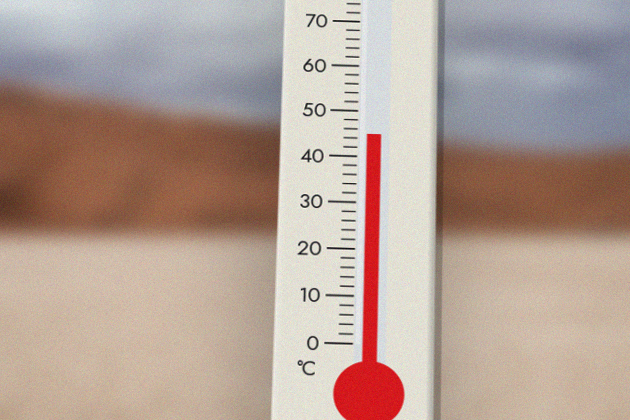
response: 45; °C
